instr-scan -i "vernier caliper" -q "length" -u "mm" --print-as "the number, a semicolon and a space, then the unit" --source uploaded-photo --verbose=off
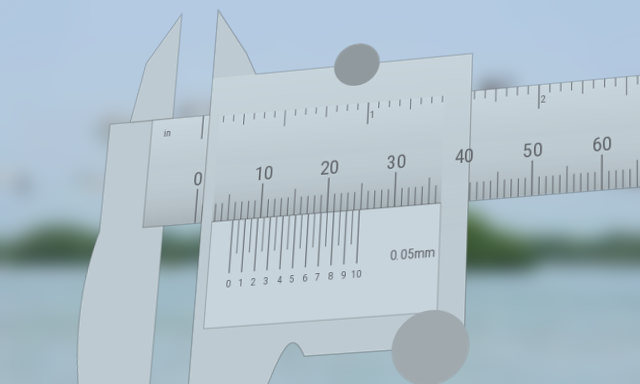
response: 5.8; mm
